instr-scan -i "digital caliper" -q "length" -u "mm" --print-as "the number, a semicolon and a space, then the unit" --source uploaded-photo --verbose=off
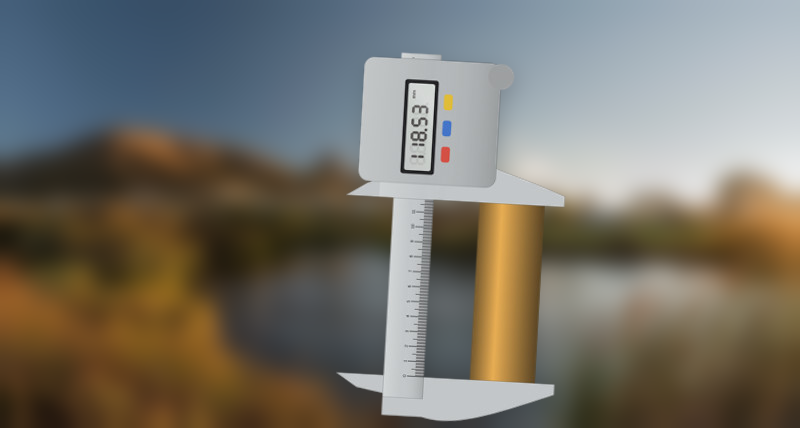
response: 118.53; mm
